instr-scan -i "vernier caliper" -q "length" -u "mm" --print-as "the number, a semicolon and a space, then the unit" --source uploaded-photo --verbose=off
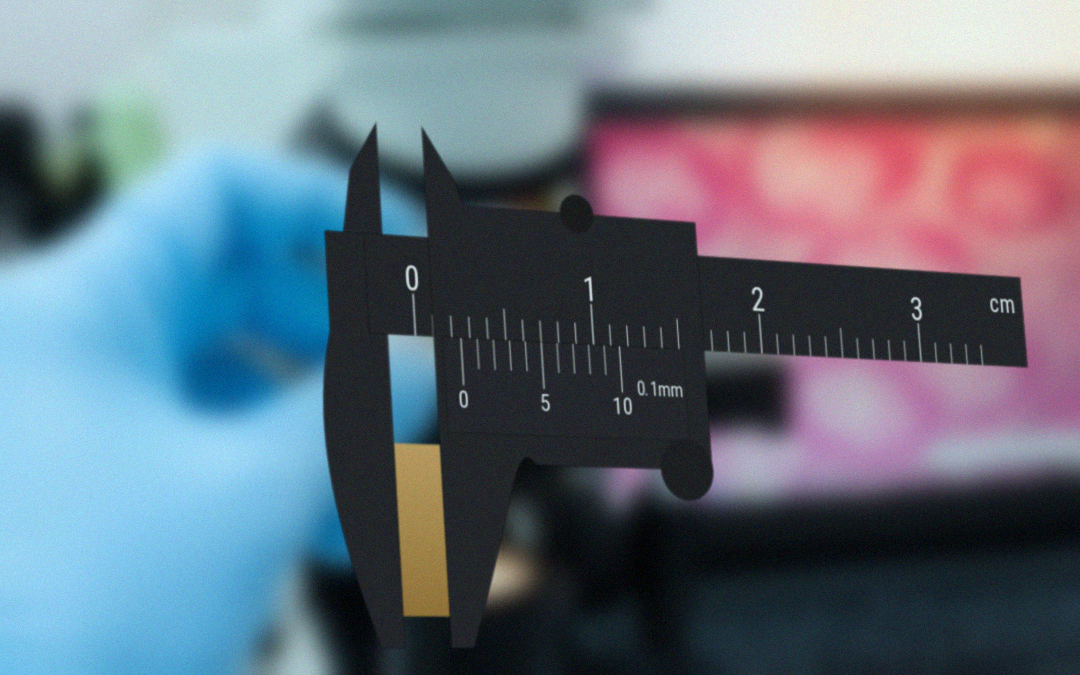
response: 2.5; mm
